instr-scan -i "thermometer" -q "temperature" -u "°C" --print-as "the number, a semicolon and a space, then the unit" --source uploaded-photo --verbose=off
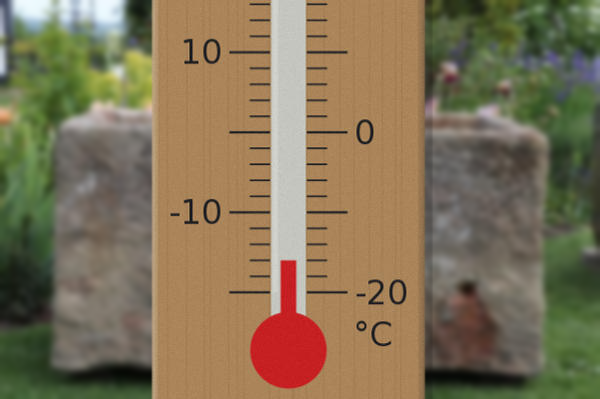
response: -16; °C
